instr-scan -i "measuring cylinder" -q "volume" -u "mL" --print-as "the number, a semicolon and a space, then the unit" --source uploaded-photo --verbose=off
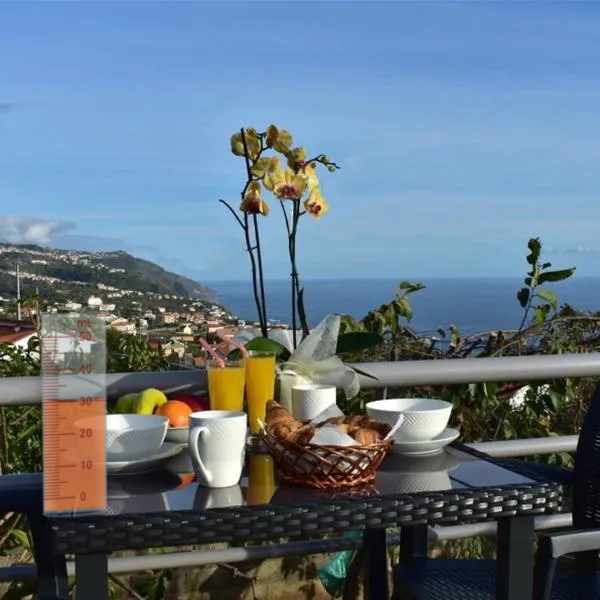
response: 30; mL
